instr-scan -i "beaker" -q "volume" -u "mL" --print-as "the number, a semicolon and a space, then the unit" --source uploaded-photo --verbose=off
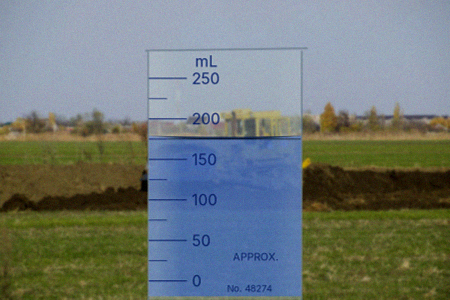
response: 175; mL
